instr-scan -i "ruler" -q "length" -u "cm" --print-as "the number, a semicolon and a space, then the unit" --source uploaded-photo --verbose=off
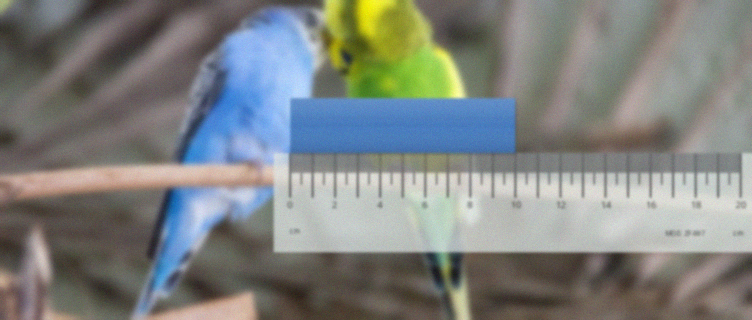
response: 10; cm
